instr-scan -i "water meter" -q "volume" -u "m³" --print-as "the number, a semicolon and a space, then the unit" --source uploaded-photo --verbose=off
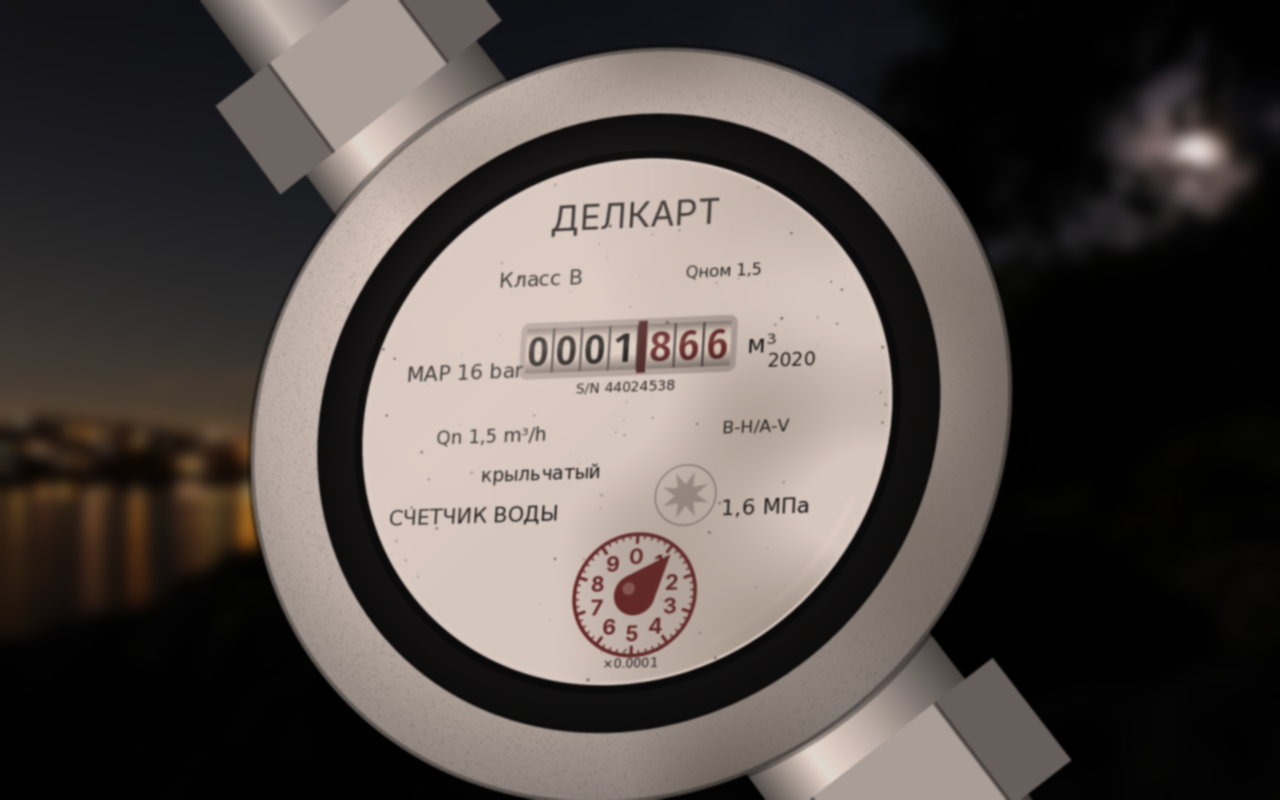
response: 1.8661; m³
